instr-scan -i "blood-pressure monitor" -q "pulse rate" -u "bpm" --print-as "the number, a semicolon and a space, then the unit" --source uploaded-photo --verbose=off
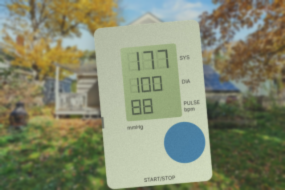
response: 88; bpm
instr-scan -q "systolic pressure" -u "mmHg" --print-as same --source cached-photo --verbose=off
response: 177; mmHg
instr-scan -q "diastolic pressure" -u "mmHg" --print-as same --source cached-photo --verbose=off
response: 100; mmHg
